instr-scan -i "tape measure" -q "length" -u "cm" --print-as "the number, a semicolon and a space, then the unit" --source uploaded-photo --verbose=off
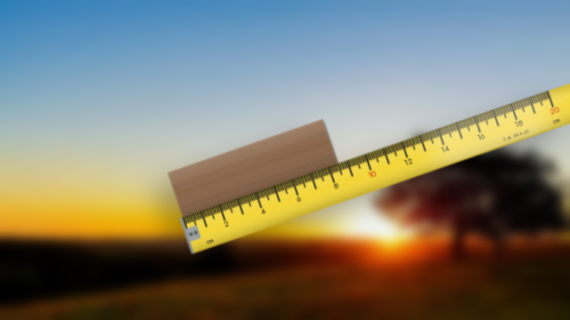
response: 8.5; cm
